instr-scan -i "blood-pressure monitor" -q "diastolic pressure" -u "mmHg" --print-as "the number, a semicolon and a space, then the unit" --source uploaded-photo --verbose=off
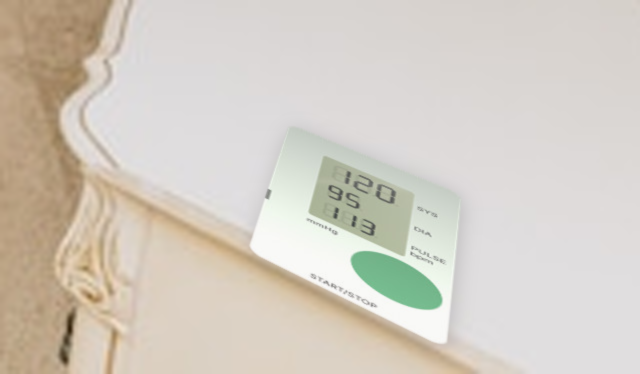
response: 95; mmHg
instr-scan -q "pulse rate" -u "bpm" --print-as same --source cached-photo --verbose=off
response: 113; bpm
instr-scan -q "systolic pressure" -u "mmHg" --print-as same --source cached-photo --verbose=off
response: 120; mmHg
